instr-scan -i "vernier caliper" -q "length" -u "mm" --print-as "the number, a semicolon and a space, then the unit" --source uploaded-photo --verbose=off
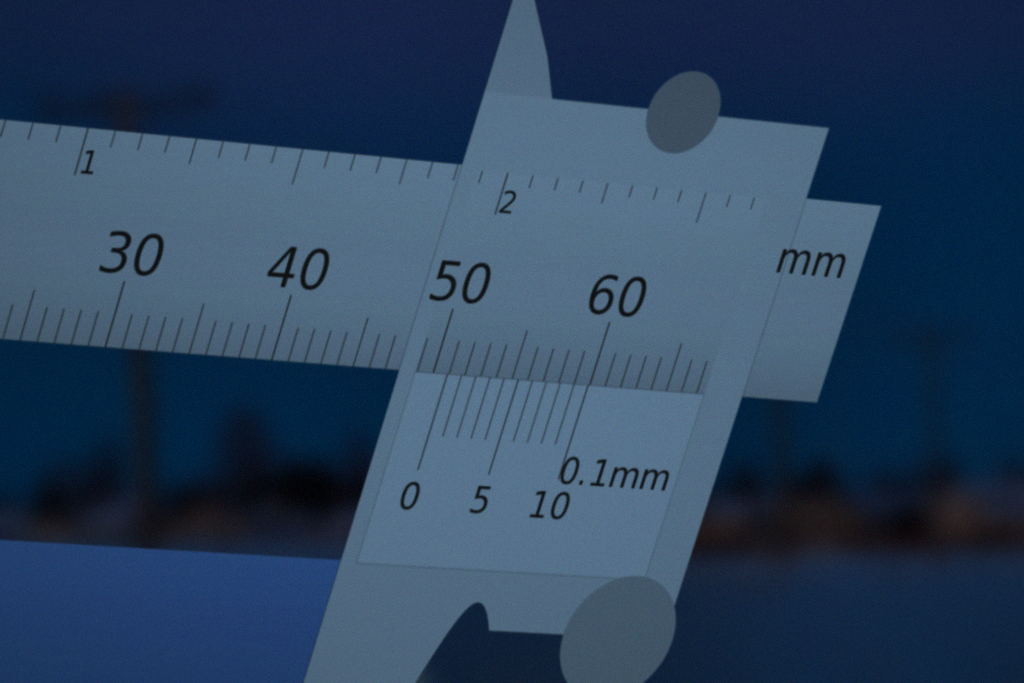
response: 50.9; mm
